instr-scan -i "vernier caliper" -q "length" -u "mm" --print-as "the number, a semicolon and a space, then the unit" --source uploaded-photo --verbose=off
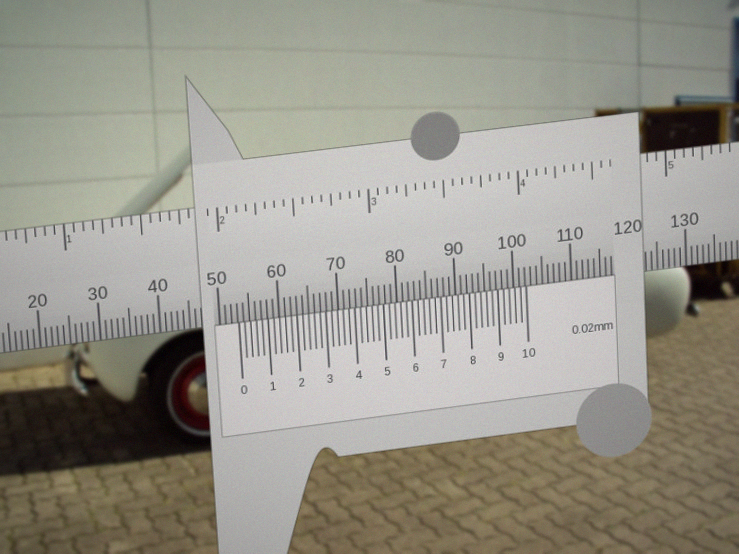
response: 53.2; mm
